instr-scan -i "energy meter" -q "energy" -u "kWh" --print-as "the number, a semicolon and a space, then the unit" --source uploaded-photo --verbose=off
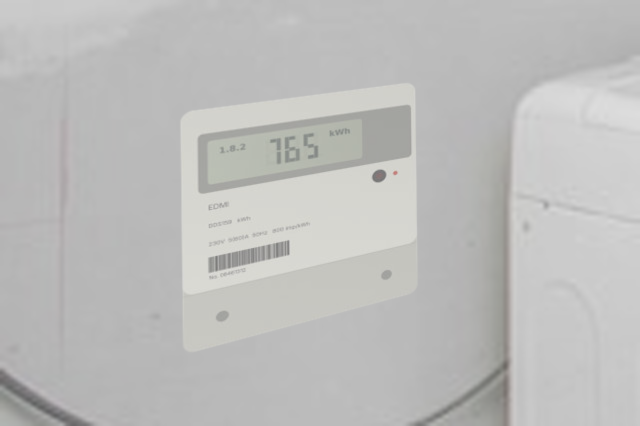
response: 765; kWh
